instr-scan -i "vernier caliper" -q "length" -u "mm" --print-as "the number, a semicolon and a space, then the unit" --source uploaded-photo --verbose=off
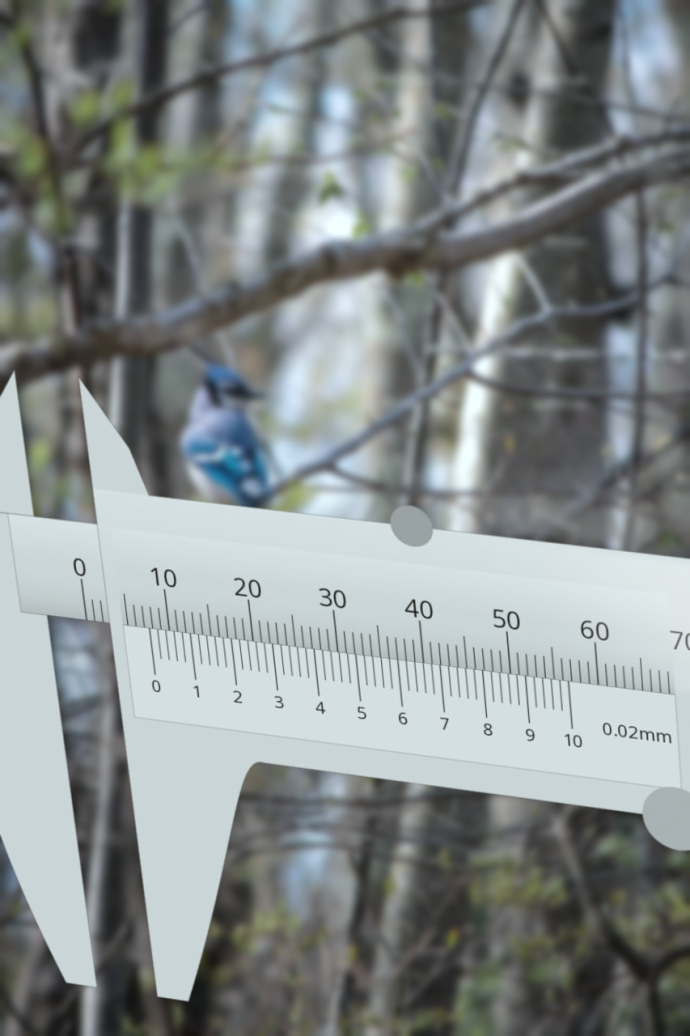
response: 7.6; mm
